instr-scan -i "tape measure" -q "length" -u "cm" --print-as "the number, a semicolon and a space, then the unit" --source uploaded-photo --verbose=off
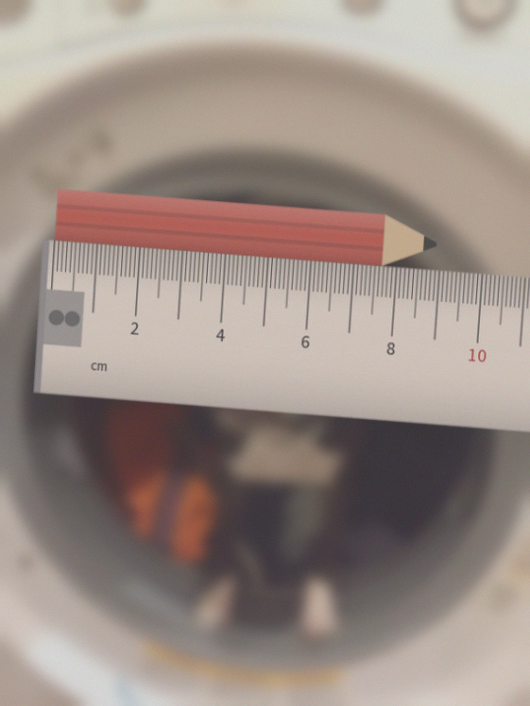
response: 8.9; cm
